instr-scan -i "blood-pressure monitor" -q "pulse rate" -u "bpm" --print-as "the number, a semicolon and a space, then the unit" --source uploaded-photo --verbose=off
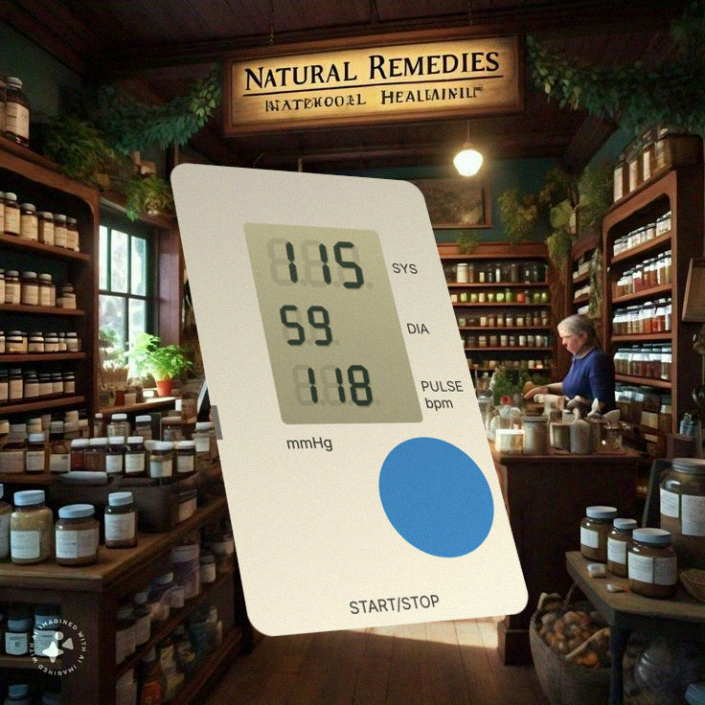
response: 118; bpm
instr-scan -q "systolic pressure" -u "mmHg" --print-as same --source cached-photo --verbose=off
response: 115; mmHg
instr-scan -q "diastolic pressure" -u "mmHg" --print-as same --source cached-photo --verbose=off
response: 59; mmHg
